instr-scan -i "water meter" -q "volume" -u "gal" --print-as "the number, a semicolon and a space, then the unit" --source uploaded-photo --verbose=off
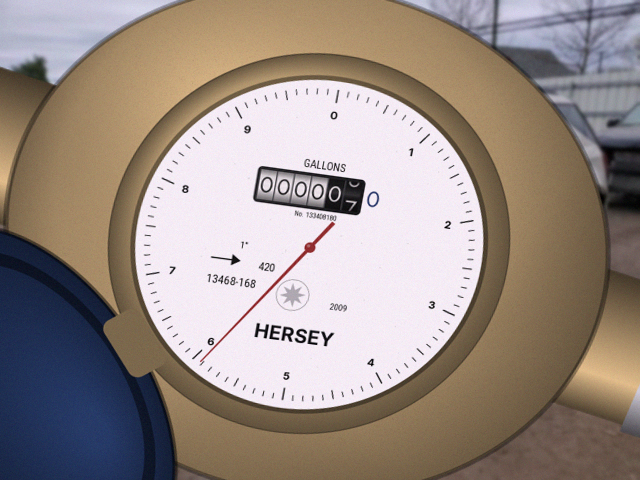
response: 65.9; gal
